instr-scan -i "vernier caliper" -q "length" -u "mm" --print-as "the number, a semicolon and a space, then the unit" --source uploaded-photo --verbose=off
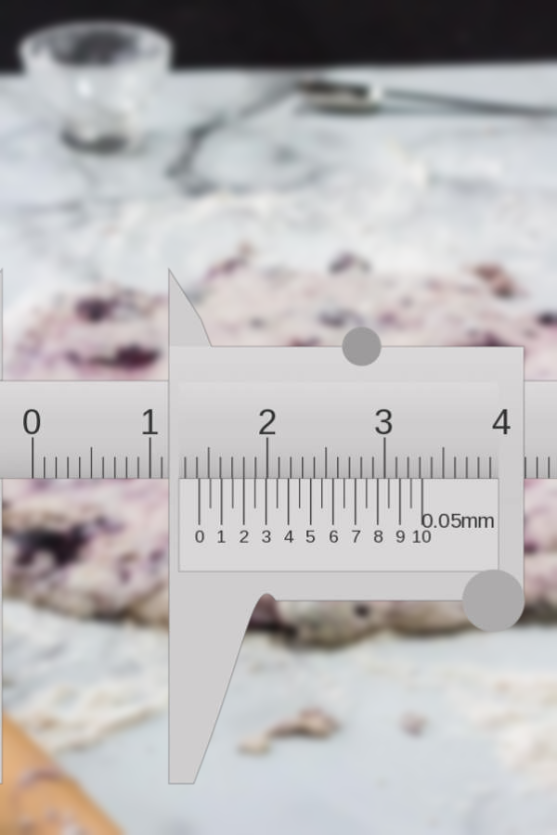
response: 14.2; mm
